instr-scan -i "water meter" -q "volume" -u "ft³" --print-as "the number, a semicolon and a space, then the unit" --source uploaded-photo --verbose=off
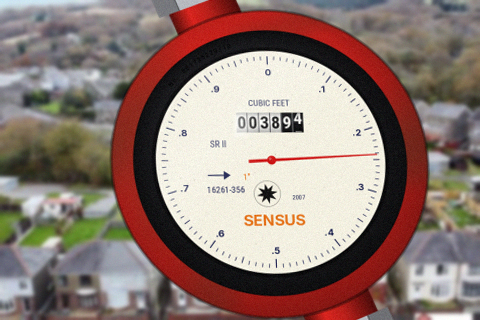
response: 3894.24; ft³
